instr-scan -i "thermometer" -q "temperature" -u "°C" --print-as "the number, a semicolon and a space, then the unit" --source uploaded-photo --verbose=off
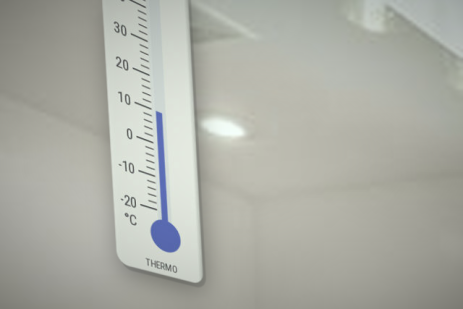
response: 10; °C
